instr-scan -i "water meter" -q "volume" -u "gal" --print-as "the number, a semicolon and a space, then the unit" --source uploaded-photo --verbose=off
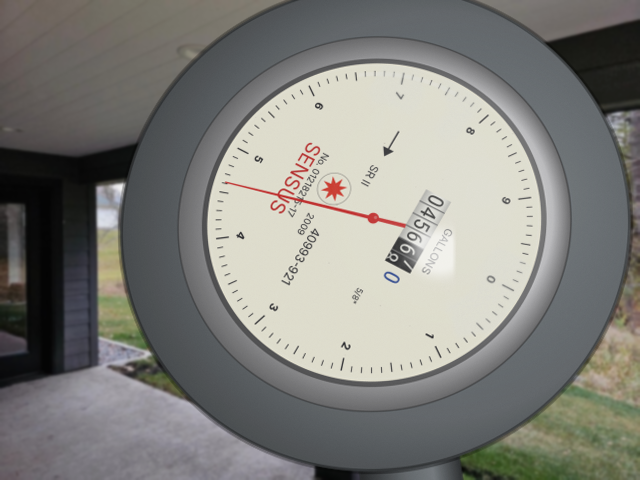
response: 456674.6; gal
